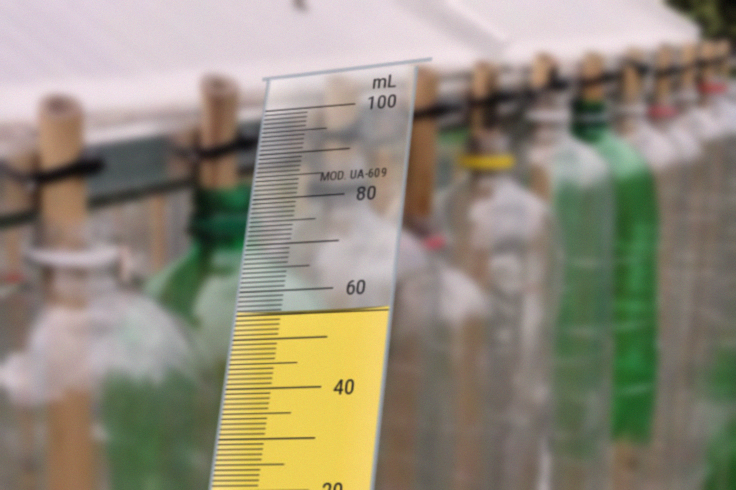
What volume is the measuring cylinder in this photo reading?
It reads 55 mL
